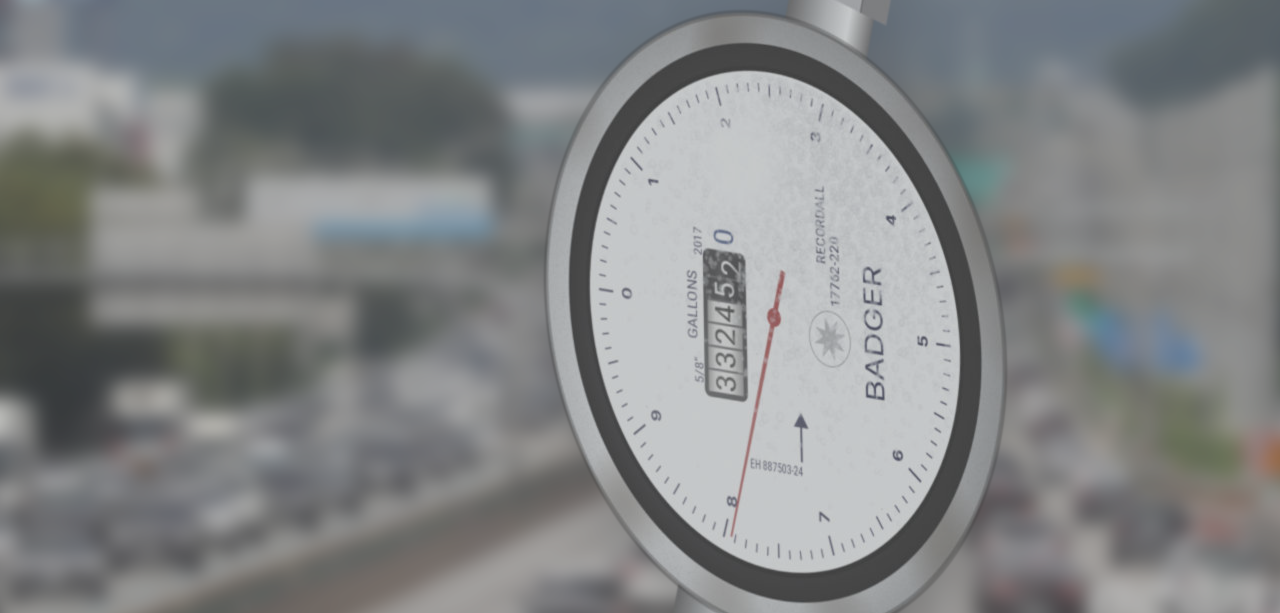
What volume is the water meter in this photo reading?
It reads 3324517.9 gal
